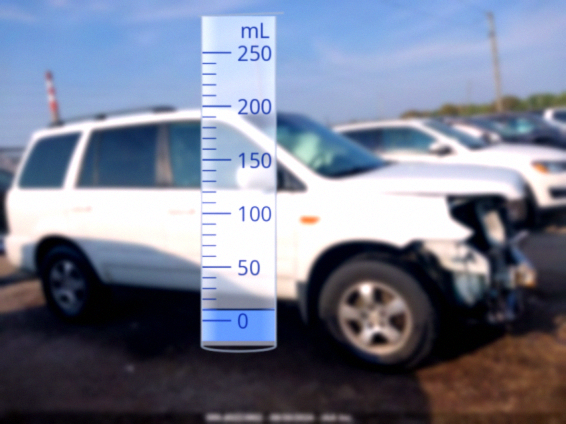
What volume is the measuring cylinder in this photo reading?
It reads 10 mL
